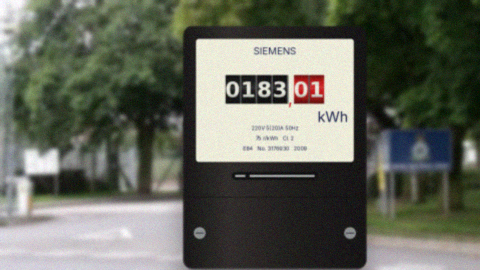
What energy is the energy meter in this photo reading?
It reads 183.01 kWh
